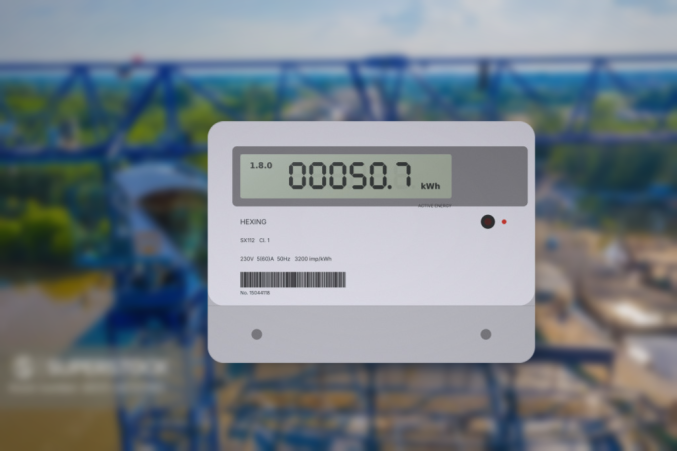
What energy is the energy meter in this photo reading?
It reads 50.7 kWh
